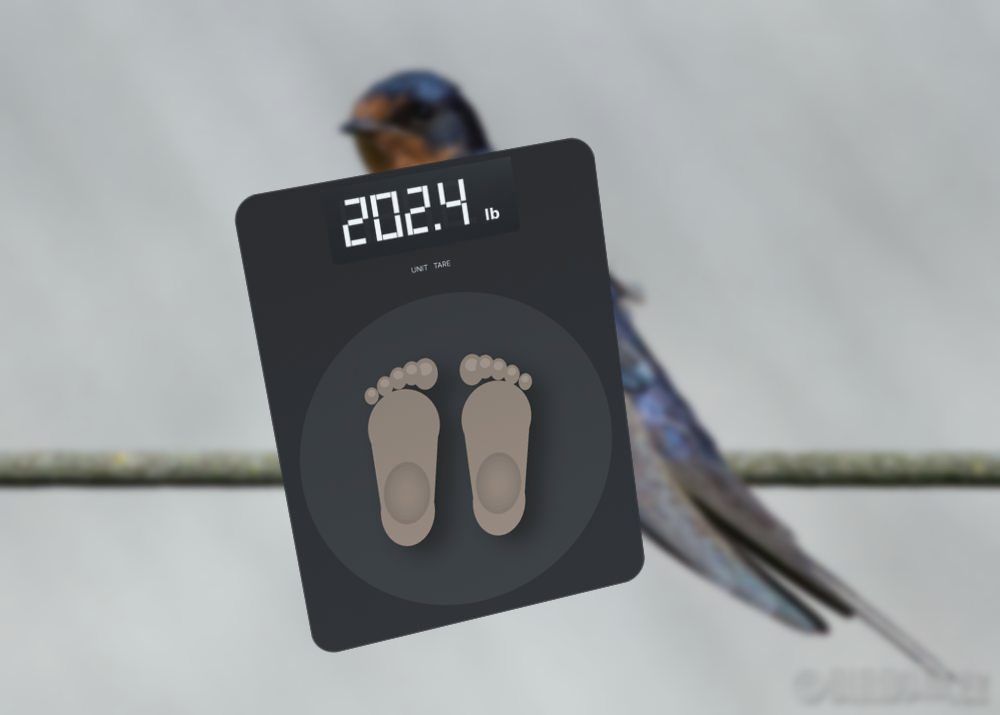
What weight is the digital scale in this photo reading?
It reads 202.4 lb
